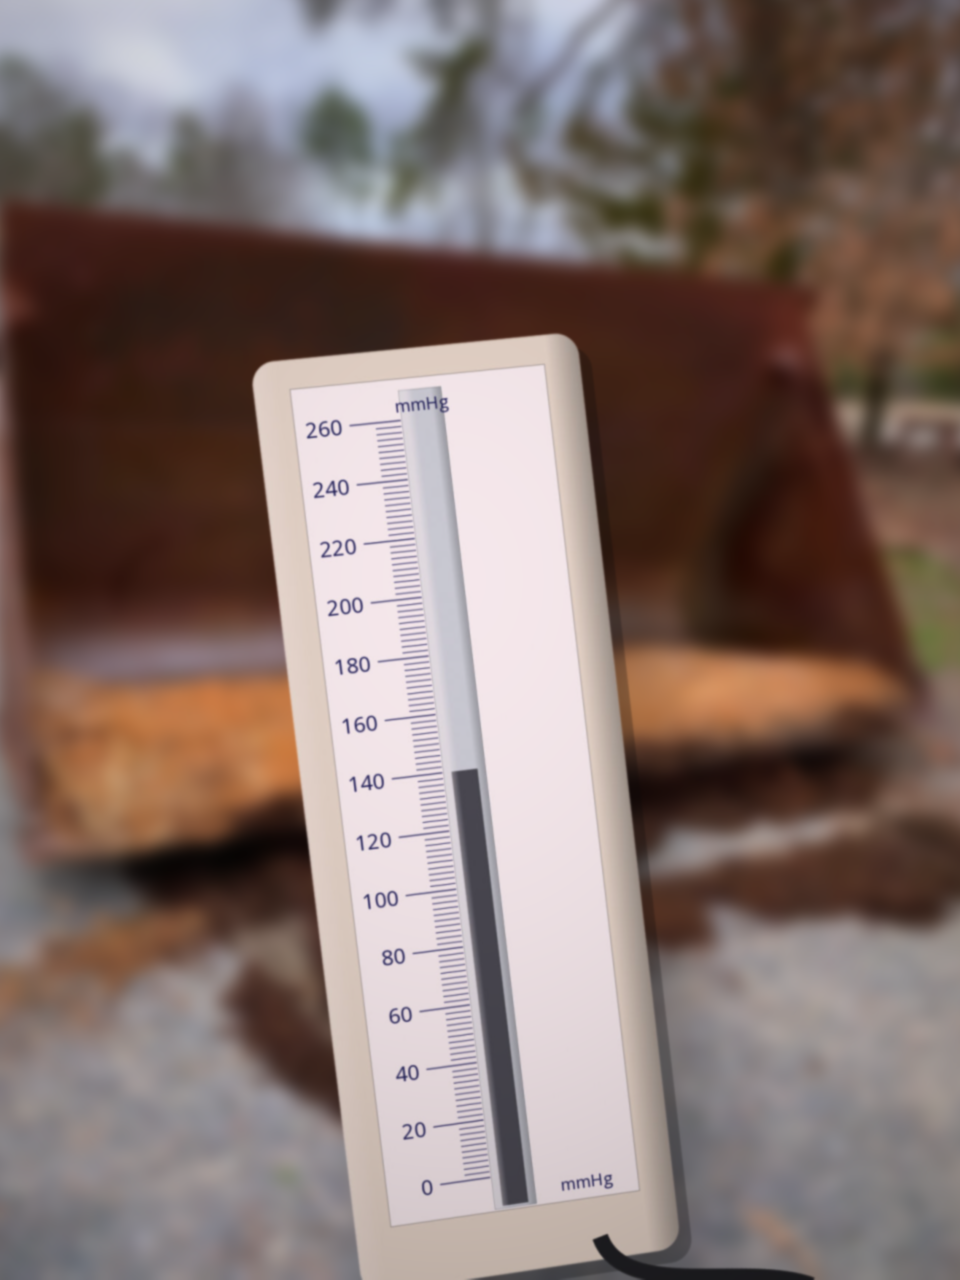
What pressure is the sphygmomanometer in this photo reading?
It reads 140 mmHg
